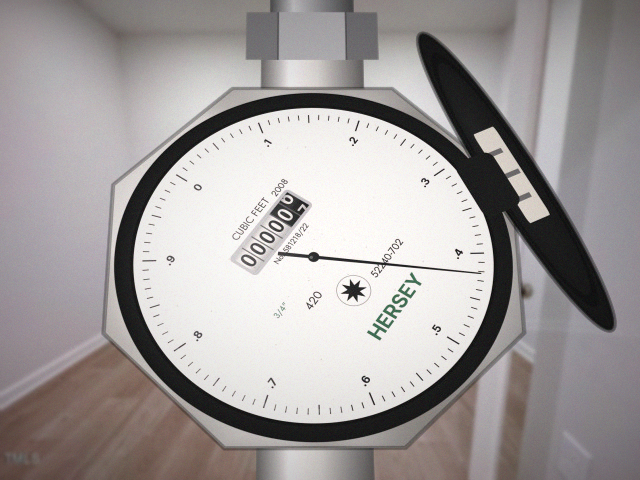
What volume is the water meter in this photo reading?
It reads 6.42 ft³
